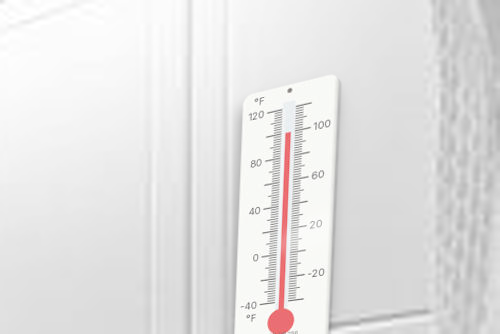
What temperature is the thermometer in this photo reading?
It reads 100 °F
